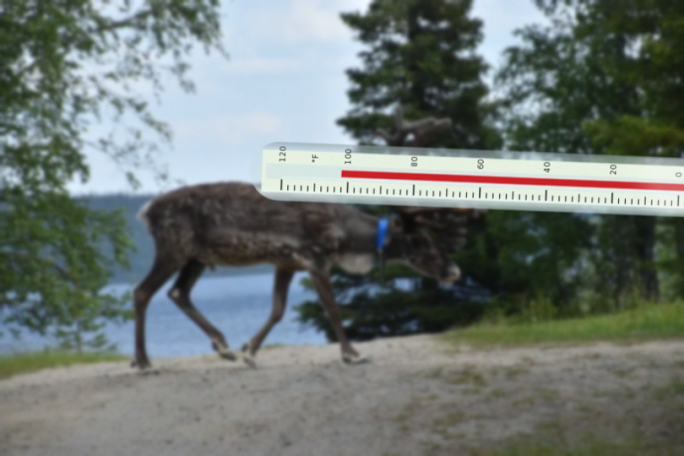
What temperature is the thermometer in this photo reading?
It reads 102 °F
